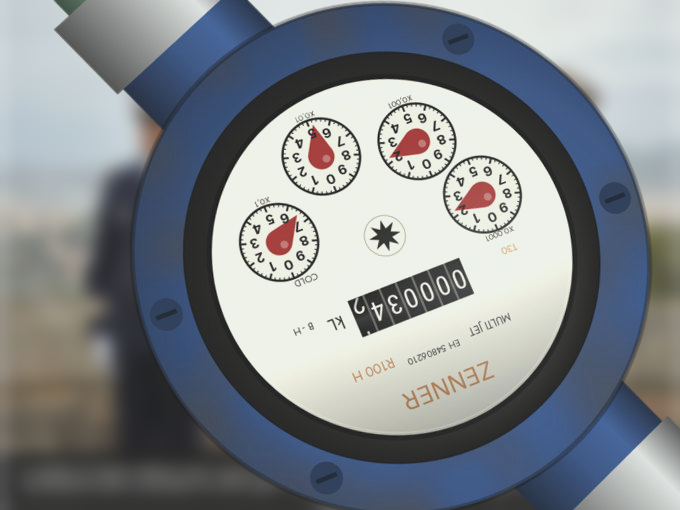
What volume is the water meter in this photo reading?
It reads 341.6522 kL
